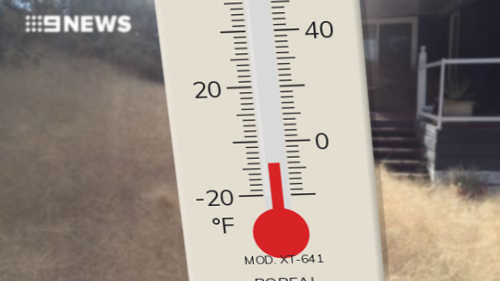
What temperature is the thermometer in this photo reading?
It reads -8 °F
